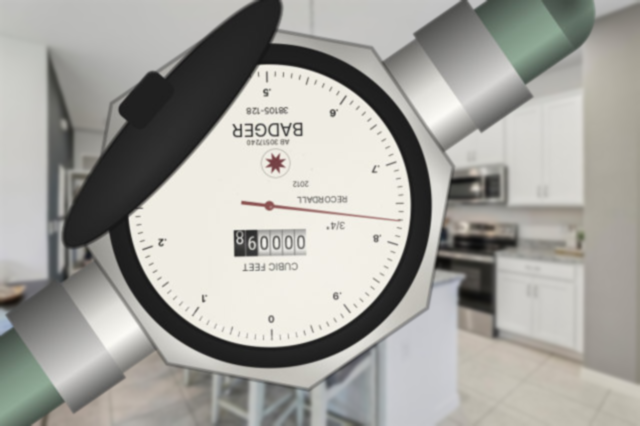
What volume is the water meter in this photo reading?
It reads 97.77 ft³
